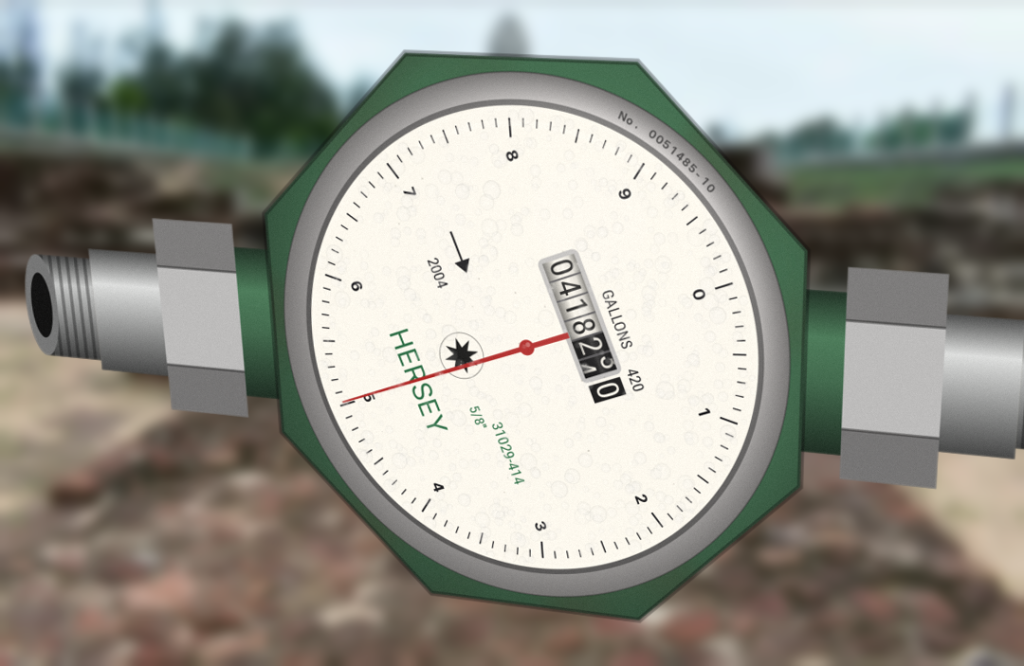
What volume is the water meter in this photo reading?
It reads 418235.0 gal
